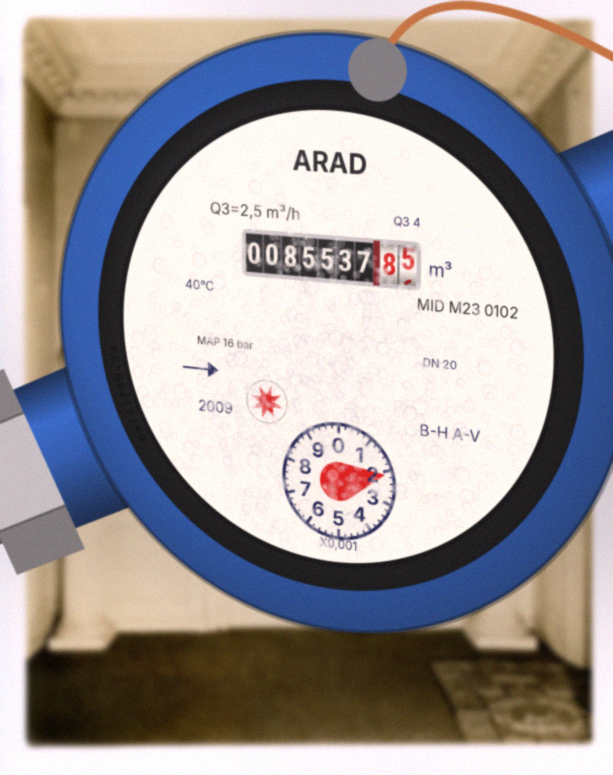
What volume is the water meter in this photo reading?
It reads 85537.852 m³
